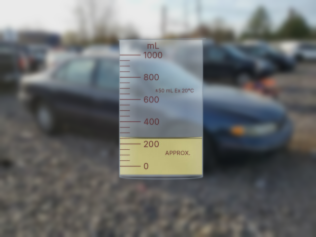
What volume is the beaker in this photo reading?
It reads 250 mL
